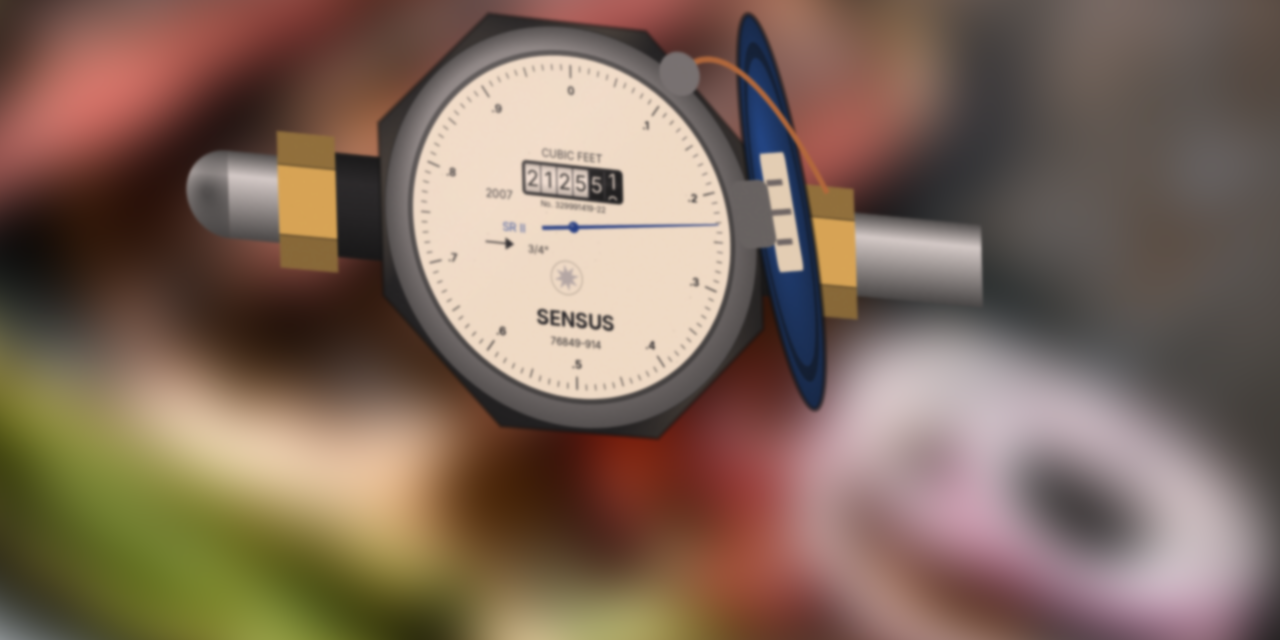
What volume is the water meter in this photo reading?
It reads 212551.23 ft³
